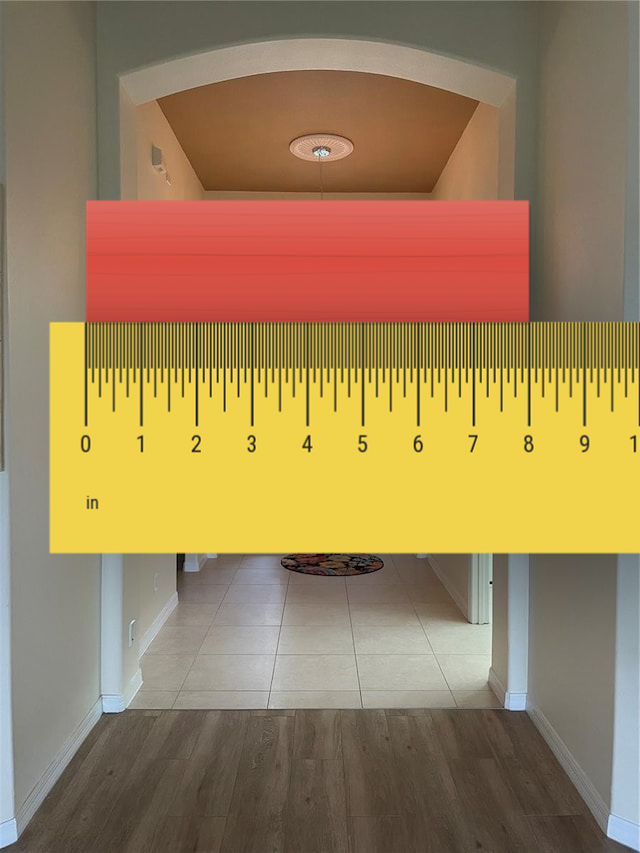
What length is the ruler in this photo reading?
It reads 8 in
